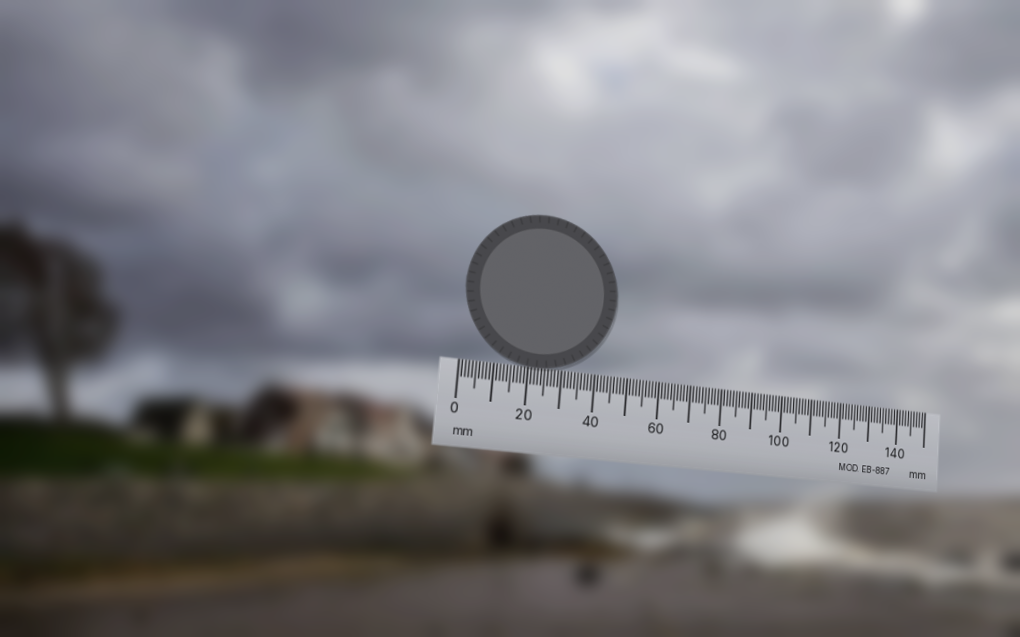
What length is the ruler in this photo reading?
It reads 45 mm
